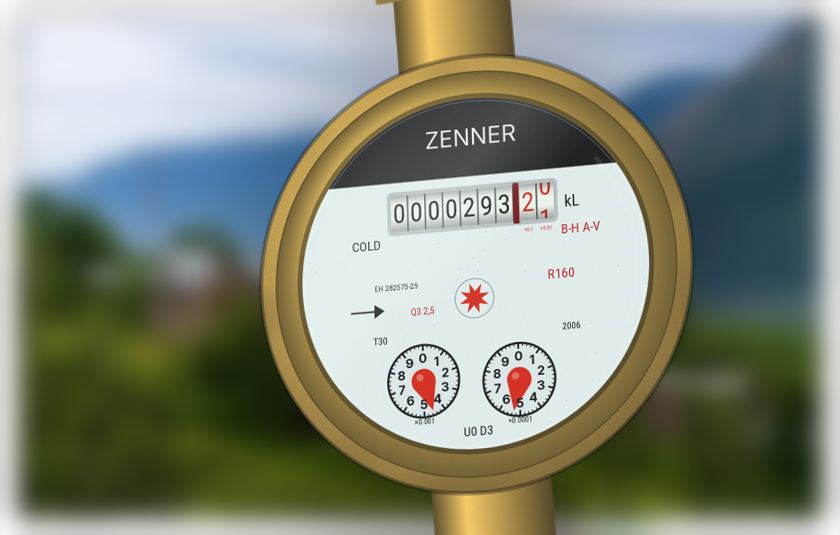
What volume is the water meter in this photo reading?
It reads 293.2045 kL
